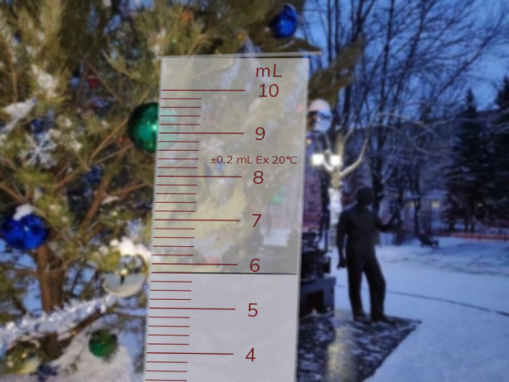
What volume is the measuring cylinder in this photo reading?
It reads 5.8 mL
